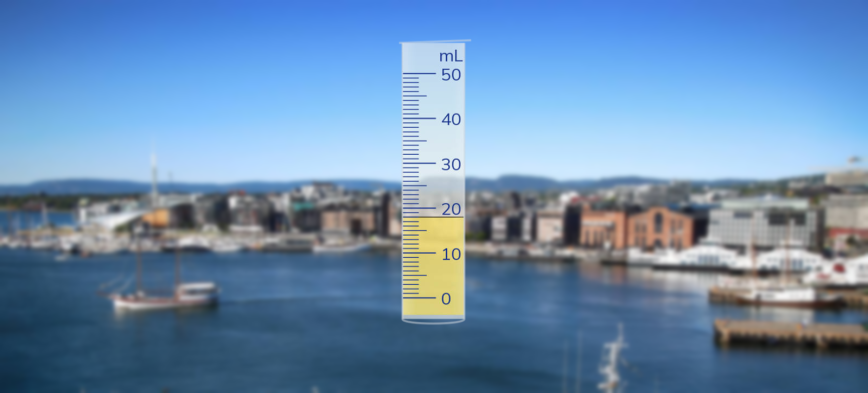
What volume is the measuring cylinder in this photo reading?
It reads 18 mL
